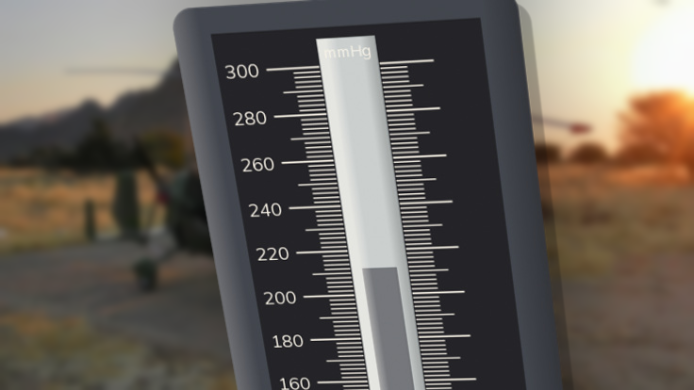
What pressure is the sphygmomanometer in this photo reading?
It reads 212 mmHg
